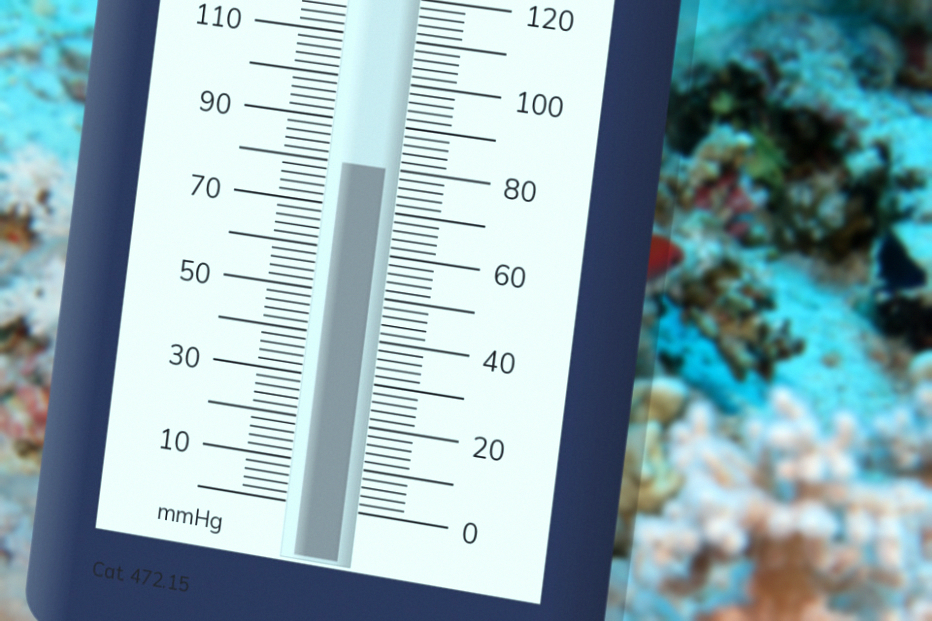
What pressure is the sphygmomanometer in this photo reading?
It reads 80 mmHg
